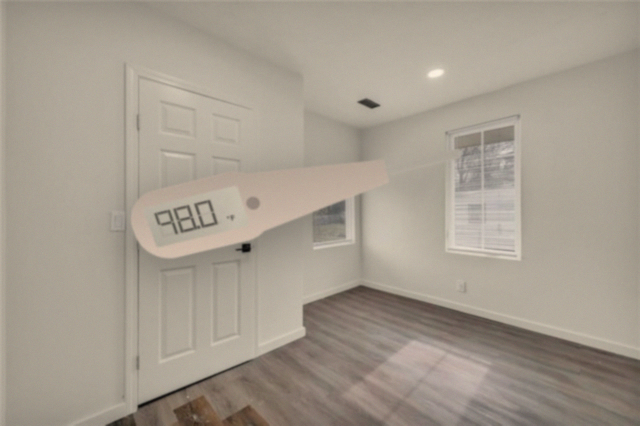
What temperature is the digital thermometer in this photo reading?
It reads 98.0 °F
